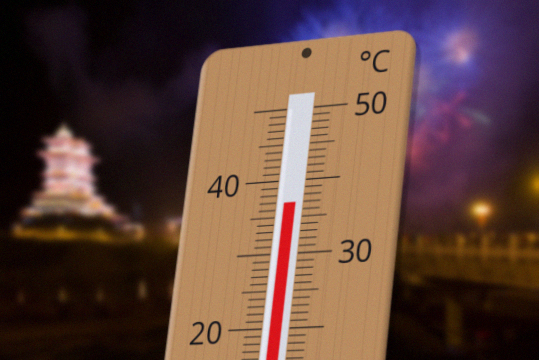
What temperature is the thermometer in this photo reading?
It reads 37 °C
